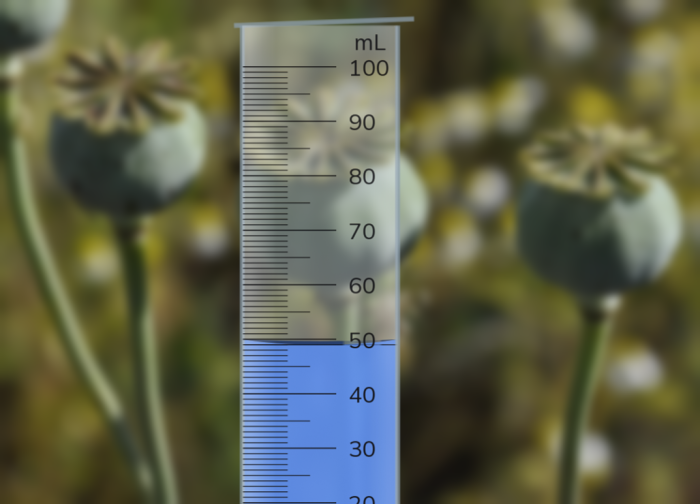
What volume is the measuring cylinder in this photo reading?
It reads 49 mL
